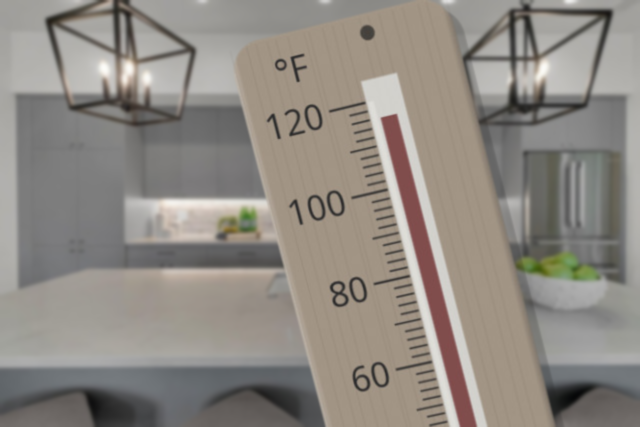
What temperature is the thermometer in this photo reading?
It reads 116 °F
